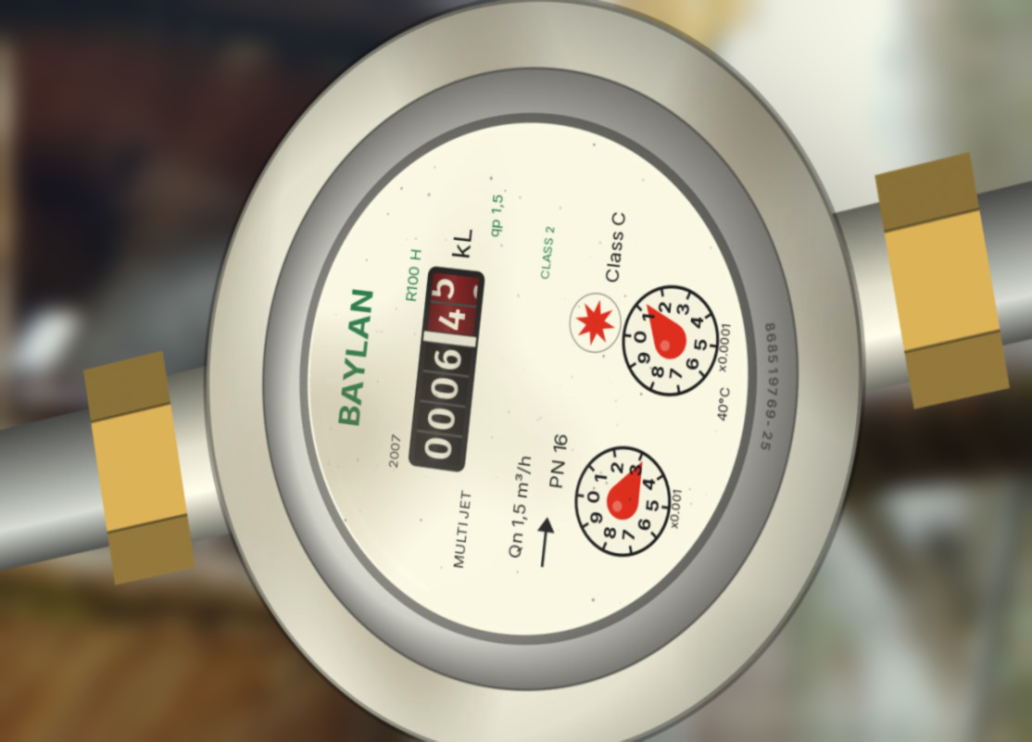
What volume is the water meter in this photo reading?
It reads 6.4531 kL
